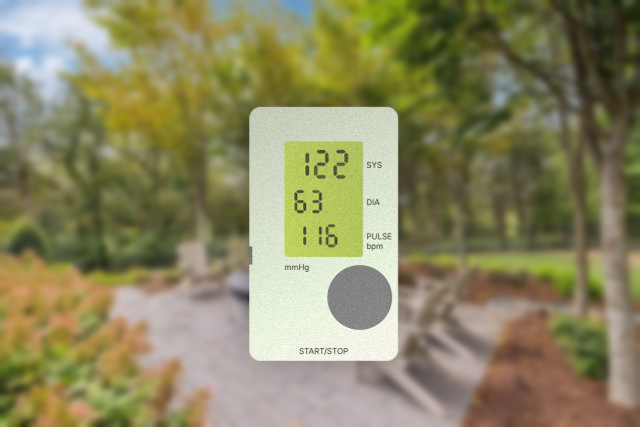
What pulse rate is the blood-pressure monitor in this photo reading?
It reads 116 bpm
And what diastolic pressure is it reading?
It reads 63 mmHg
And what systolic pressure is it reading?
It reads 122 mmHg
